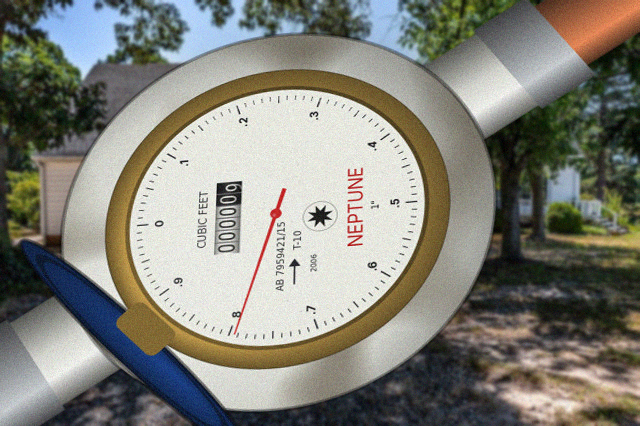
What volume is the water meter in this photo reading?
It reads 8.79 ft³
